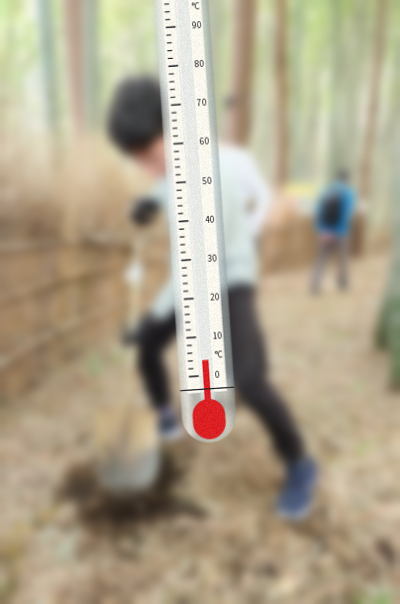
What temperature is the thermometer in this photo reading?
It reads 4 °C
